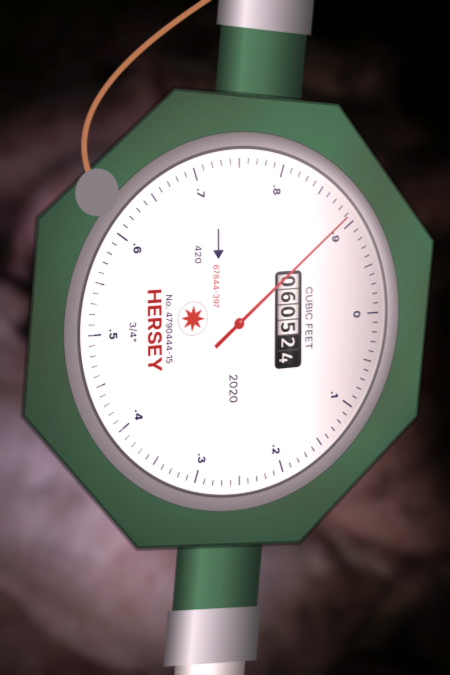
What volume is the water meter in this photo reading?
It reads 60523.89 ft³
